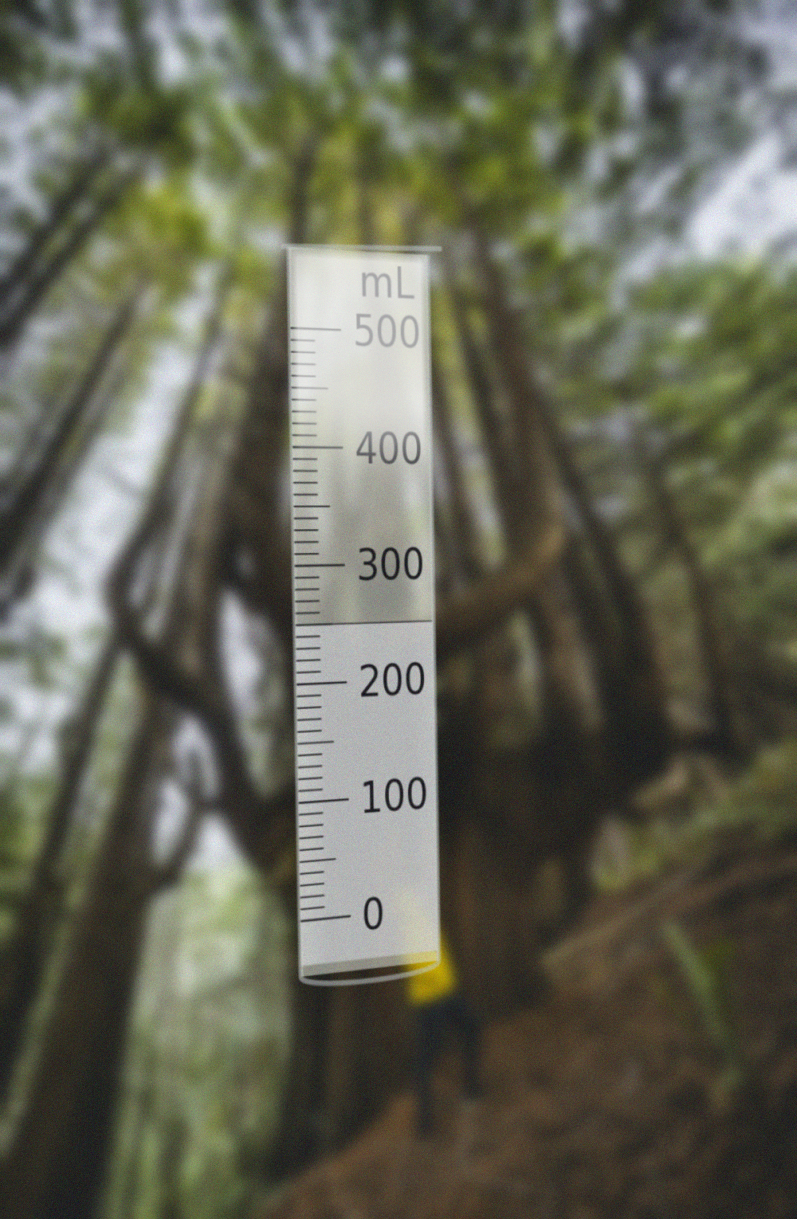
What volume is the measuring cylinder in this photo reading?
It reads 250 mL
